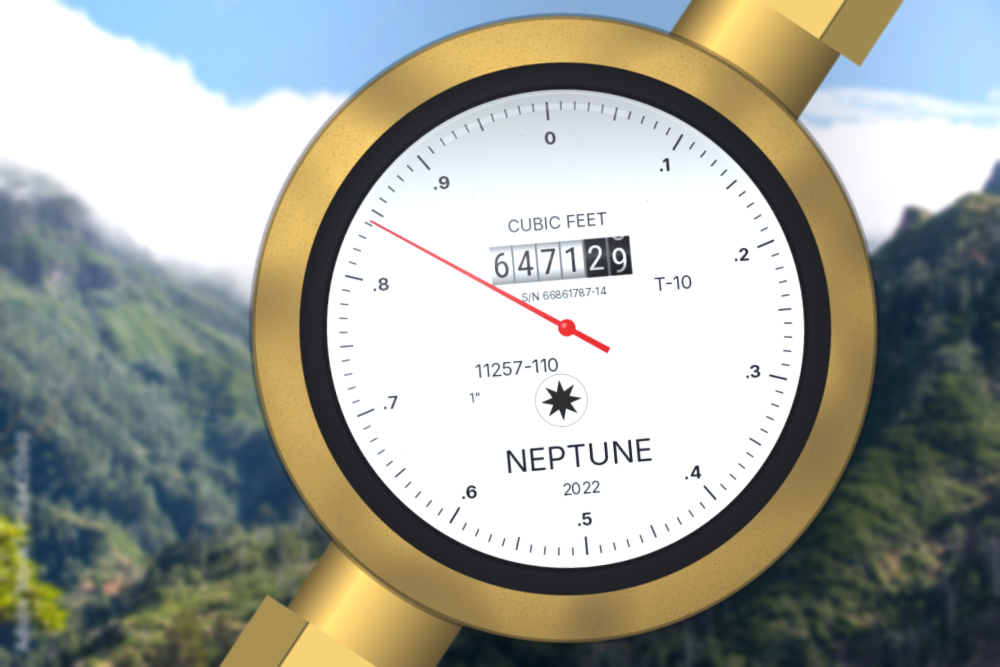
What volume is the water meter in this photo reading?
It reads 647128.84 ft³
